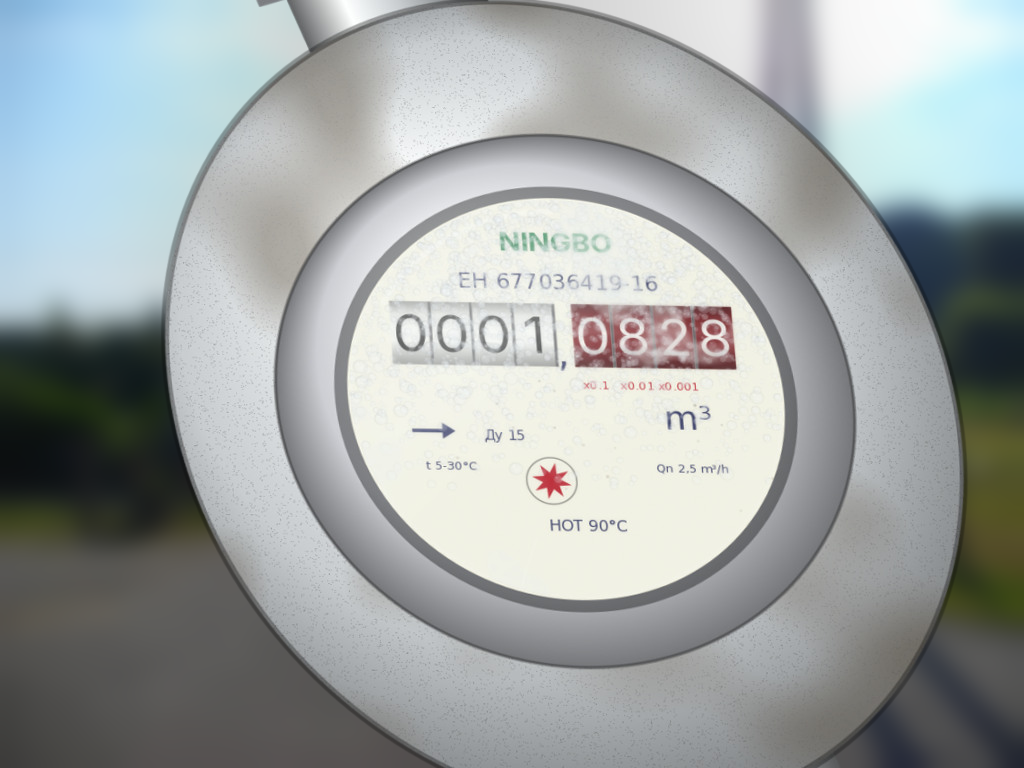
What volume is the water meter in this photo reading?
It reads 1.0828 m³
